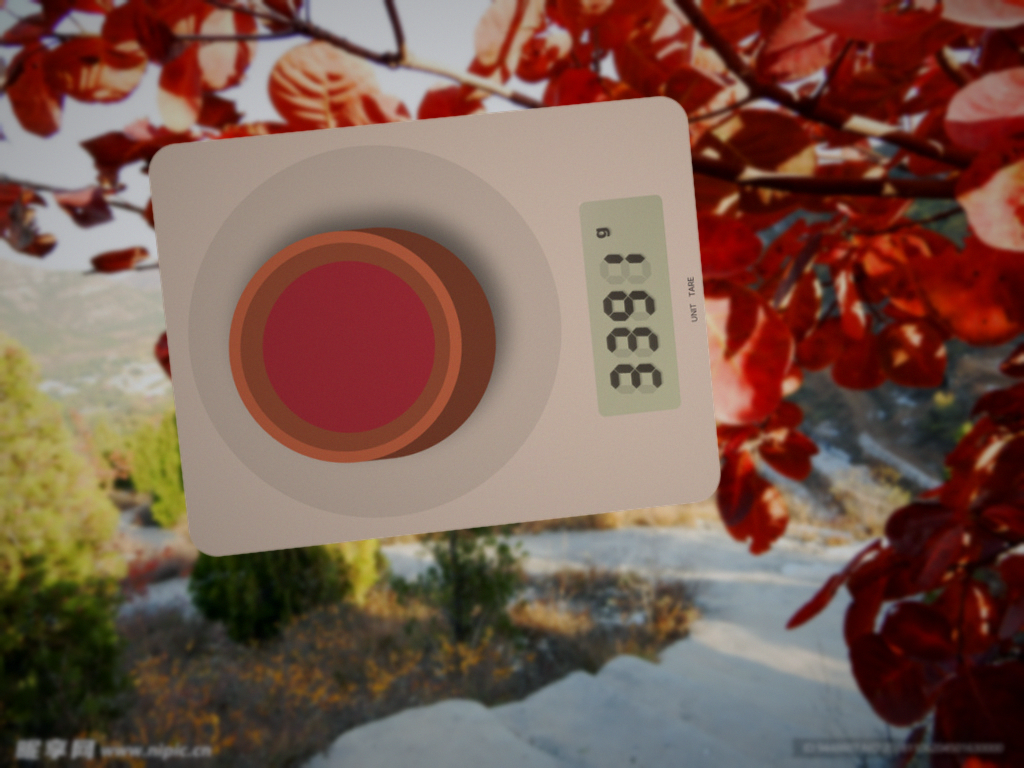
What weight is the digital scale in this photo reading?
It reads 3391 g
